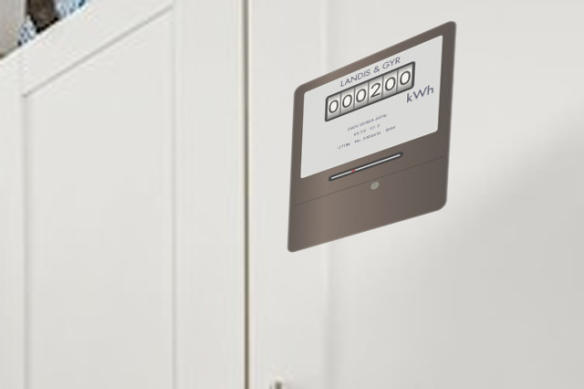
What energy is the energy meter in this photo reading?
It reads 200 kWh
